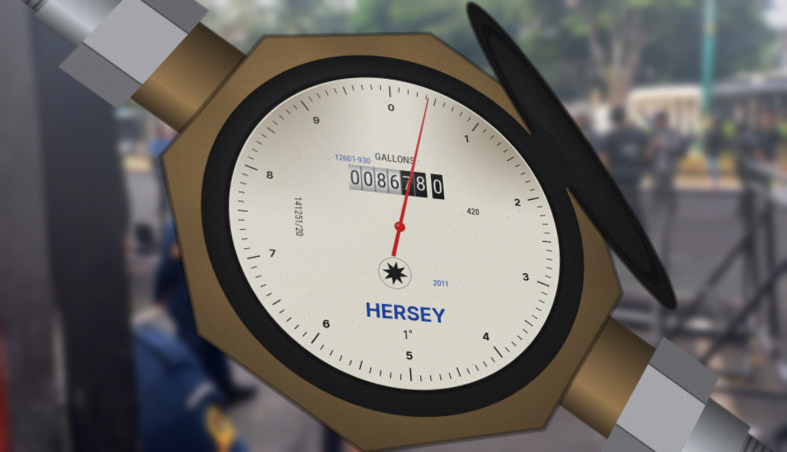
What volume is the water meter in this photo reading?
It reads 86780.4 gal
